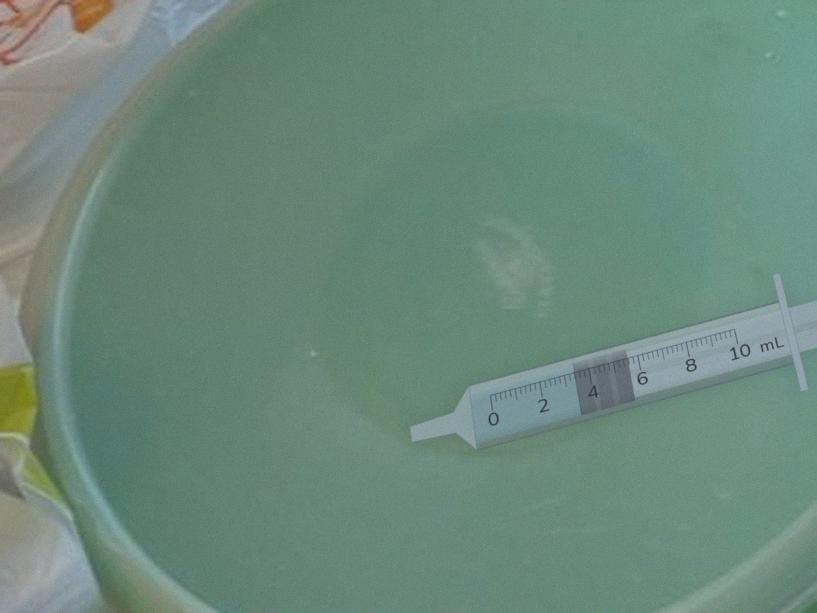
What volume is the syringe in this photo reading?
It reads 3.4 mL
